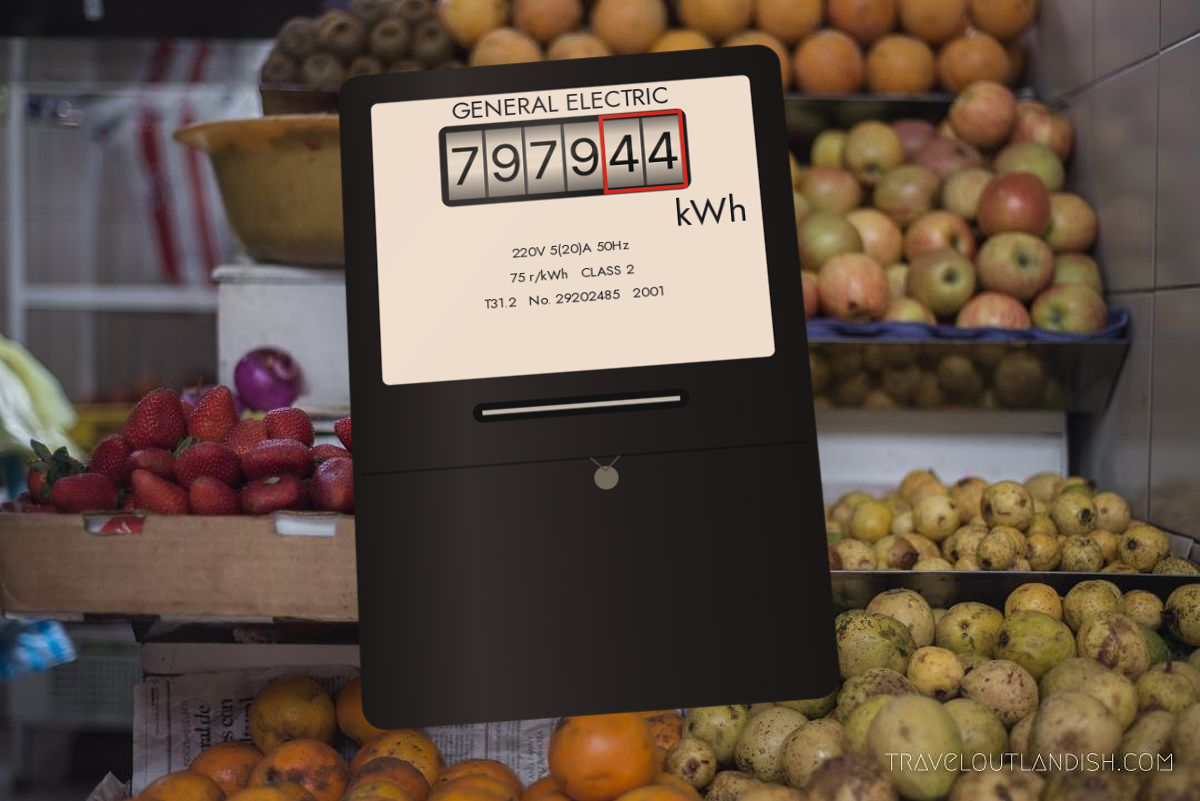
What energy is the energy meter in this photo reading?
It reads 7979.44 kWh
